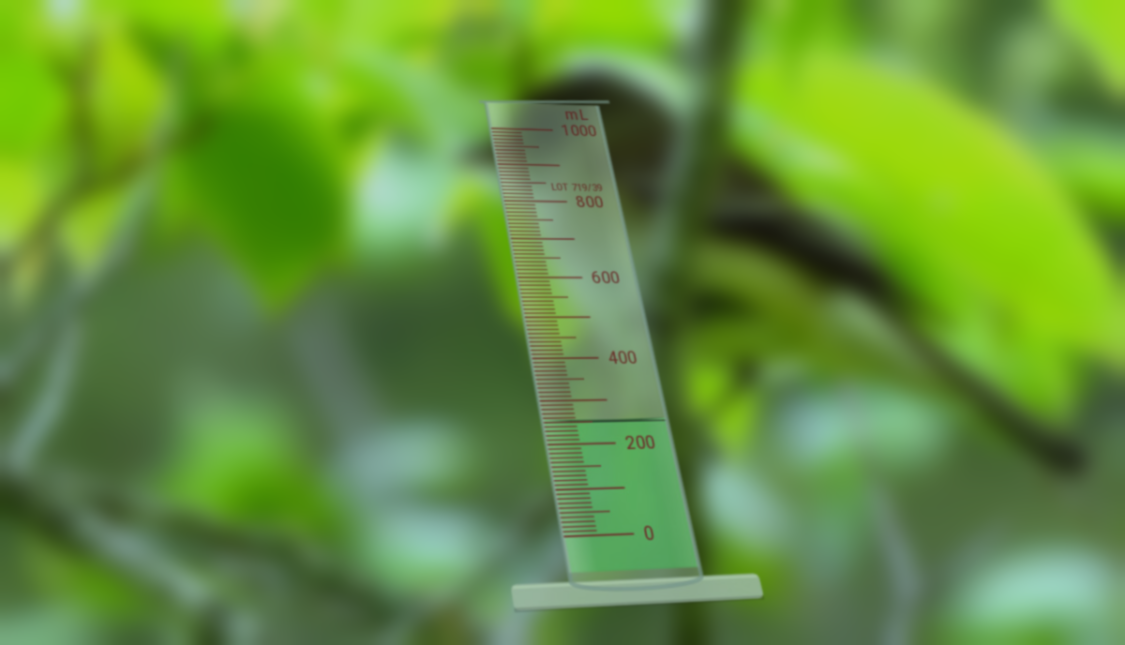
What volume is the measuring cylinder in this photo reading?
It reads 250 mL
